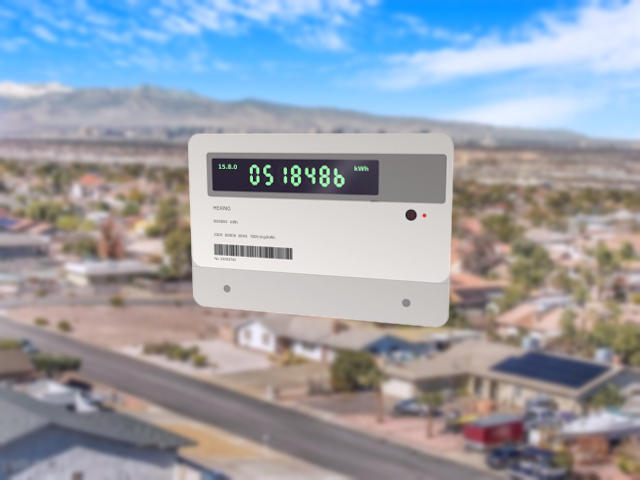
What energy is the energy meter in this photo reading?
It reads 518486 kWh
